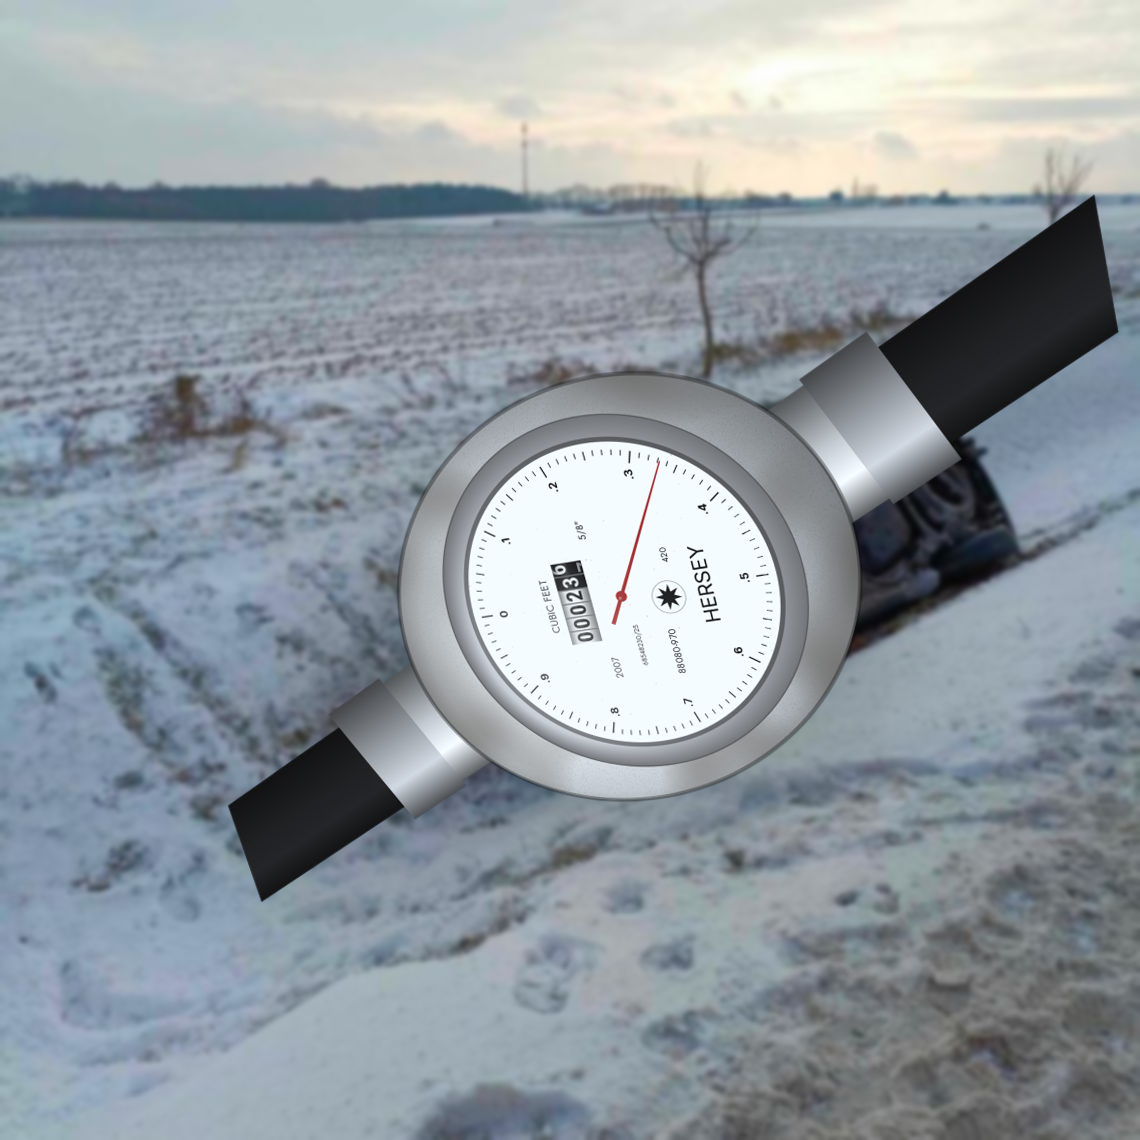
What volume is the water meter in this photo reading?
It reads 236.33 ft³
